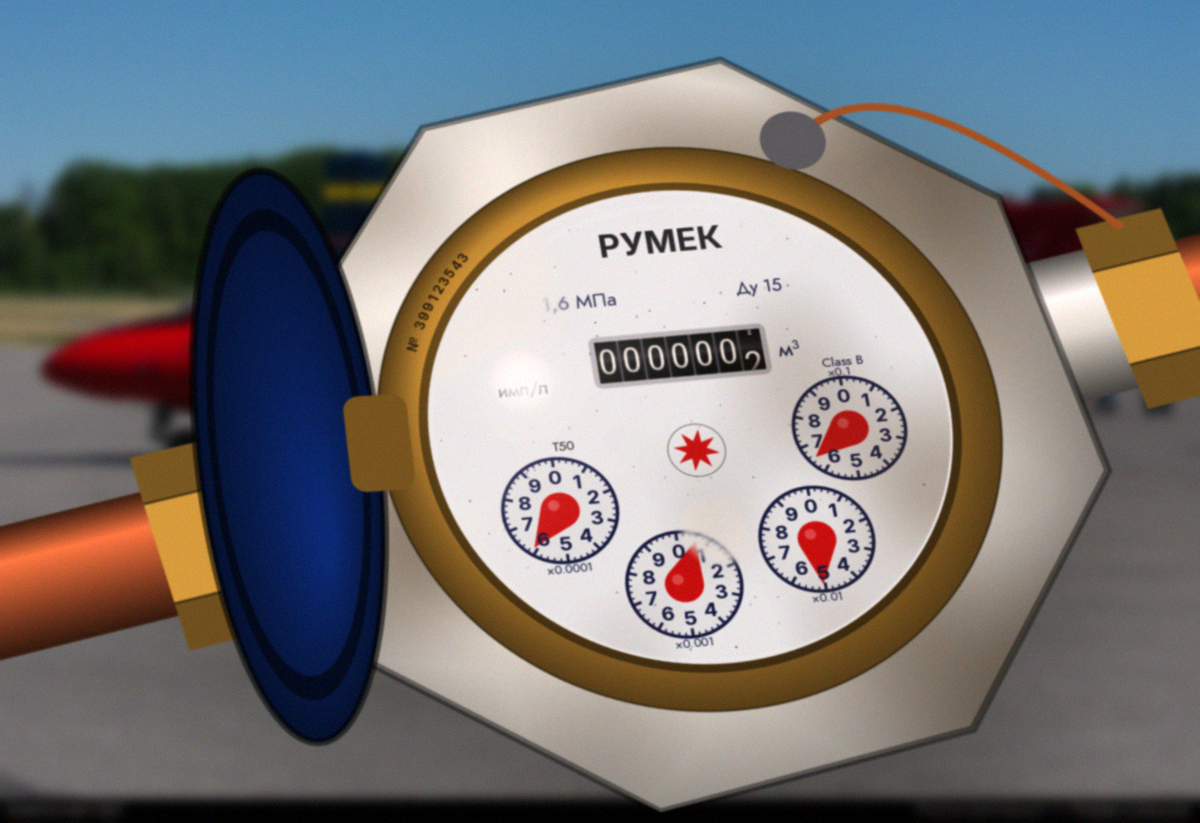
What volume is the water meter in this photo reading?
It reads 1.6506 m³
